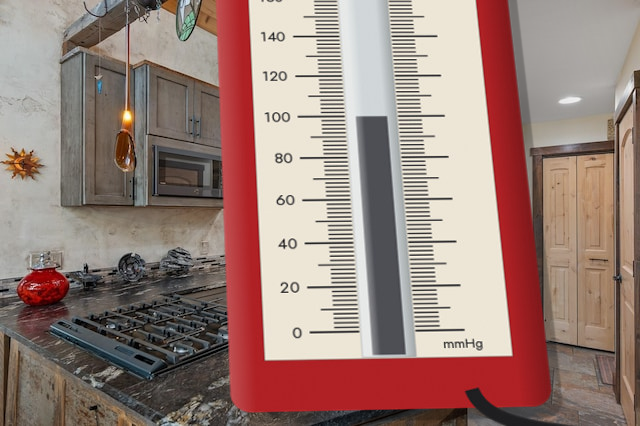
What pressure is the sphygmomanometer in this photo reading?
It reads 100 mmHg
